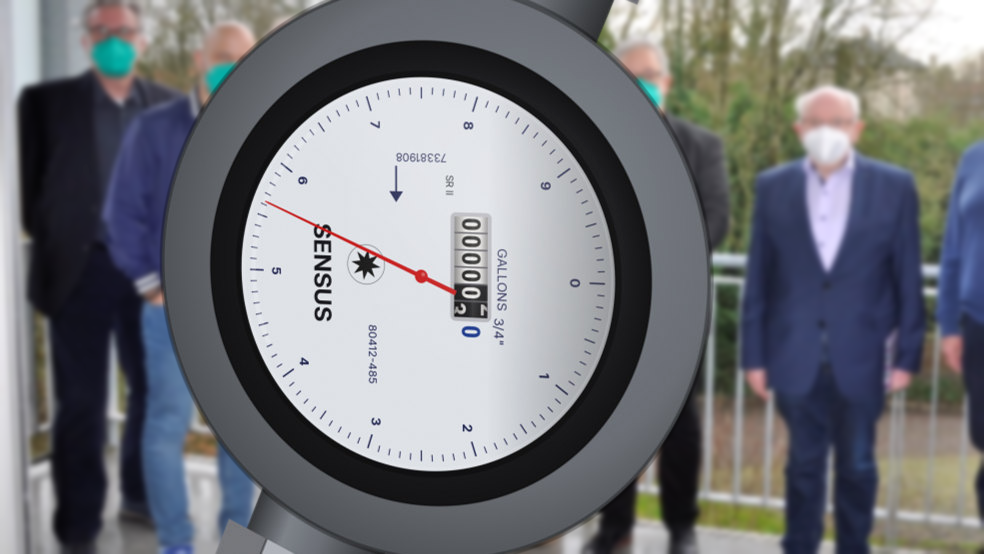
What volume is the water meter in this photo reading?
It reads 25.6 gal
